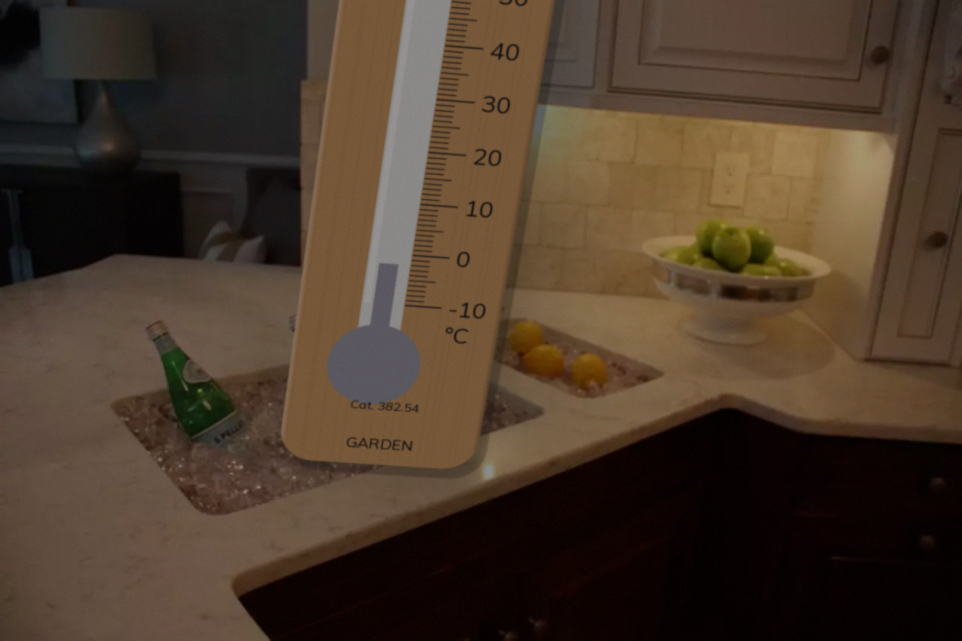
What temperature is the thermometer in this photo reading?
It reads -2 °C
